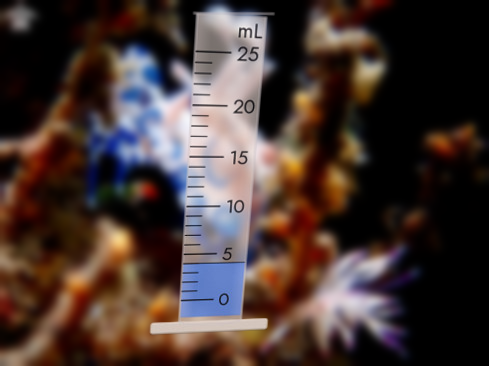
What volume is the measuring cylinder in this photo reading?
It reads 4 mL
